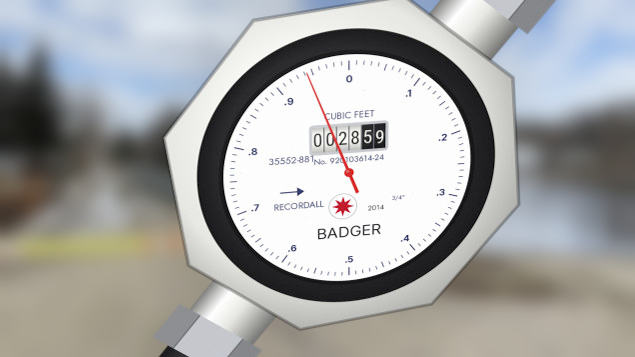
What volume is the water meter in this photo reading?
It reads 2858.94 ft³
